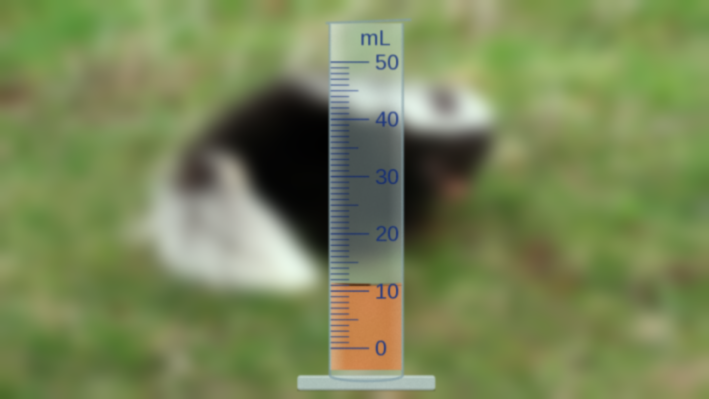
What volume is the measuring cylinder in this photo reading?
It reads 11 mL
